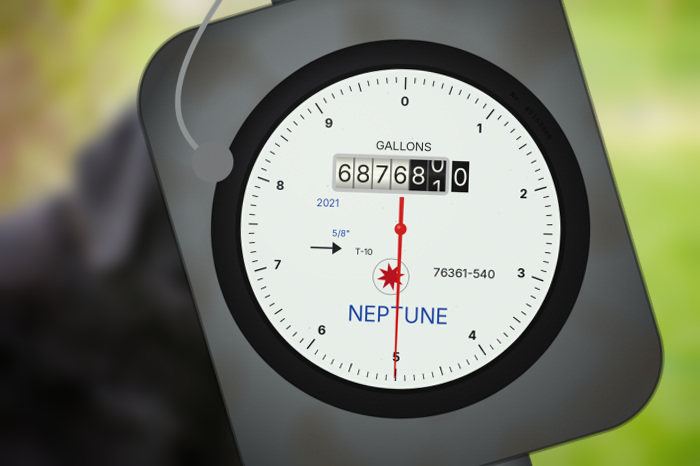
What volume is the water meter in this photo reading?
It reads 6876805.0 gal
